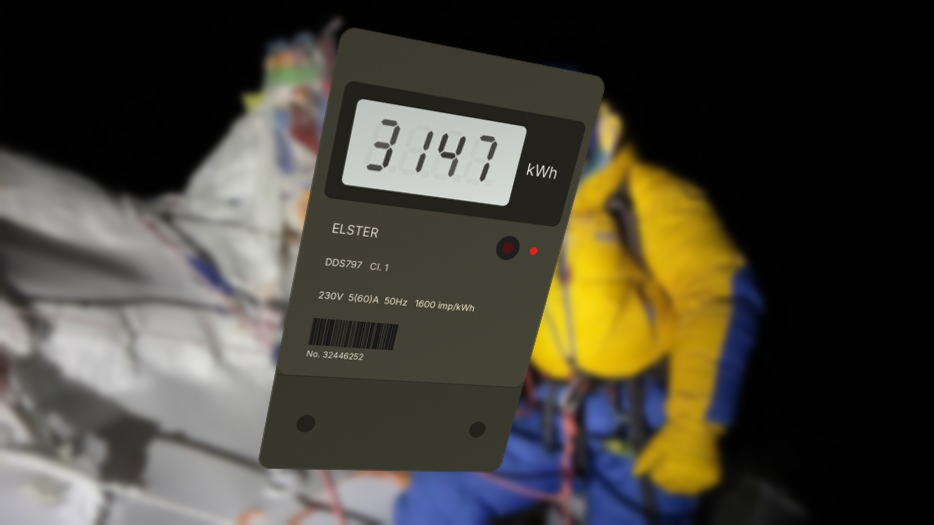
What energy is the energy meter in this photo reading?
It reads 3147 kWh
